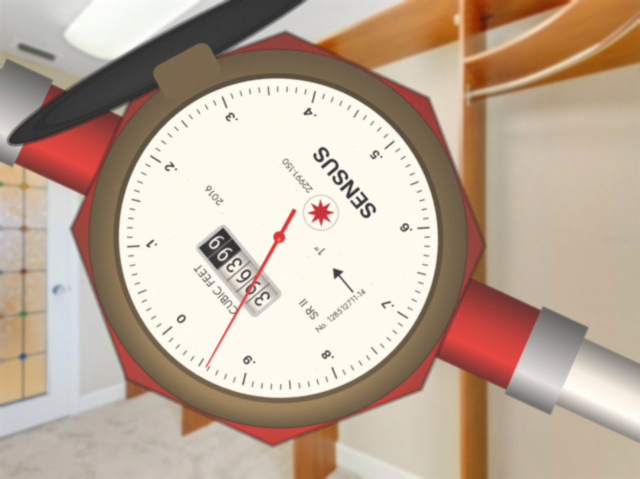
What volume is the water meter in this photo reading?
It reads 396398.94 ft³
